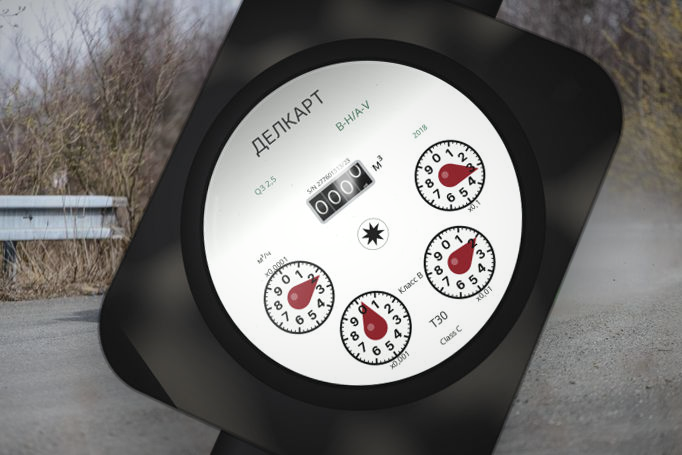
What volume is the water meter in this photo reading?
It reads 0.3202 m³
